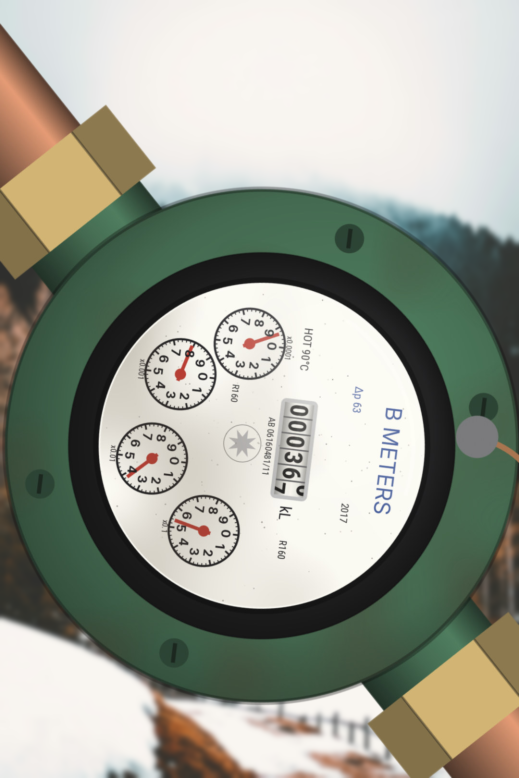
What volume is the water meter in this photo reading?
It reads 366.5379 kL
